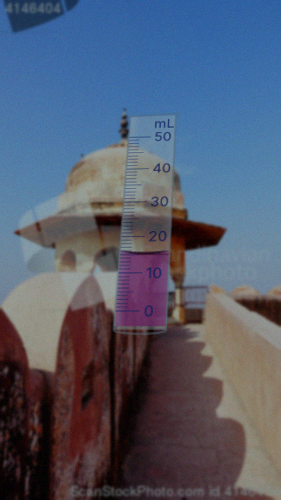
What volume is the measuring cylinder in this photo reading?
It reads 15 mL
